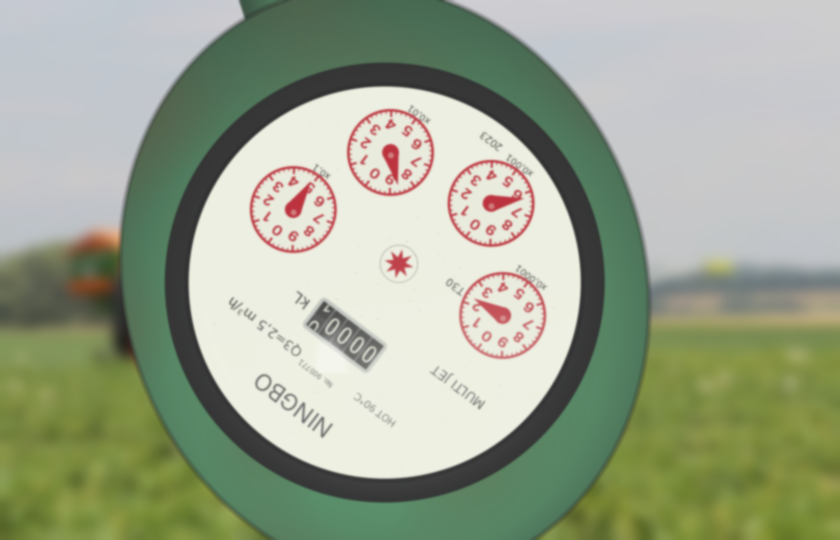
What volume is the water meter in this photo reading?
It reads 0.4862 kL
